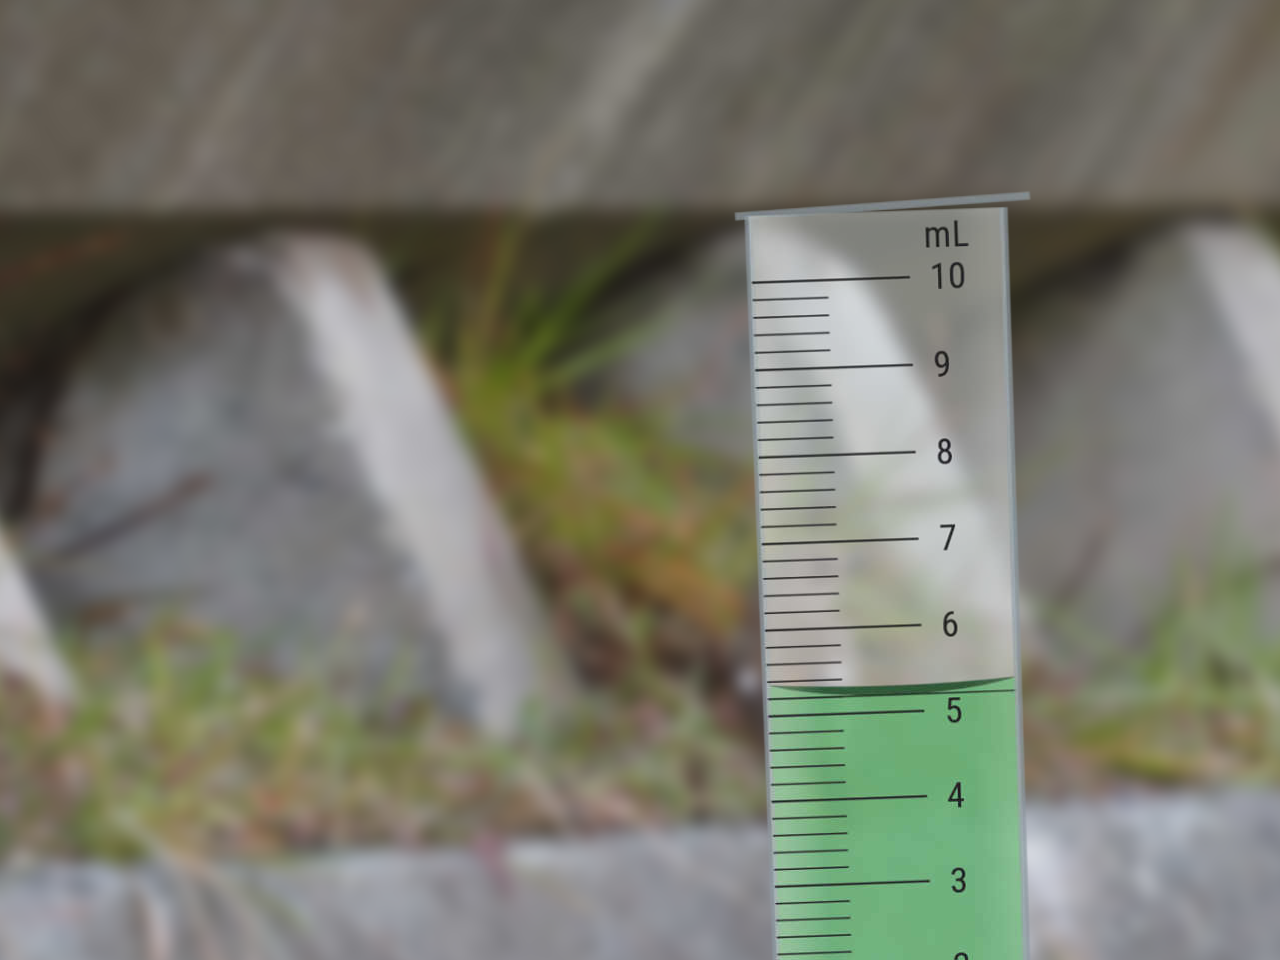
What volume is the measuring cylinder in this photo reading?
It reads 5.2 mL
